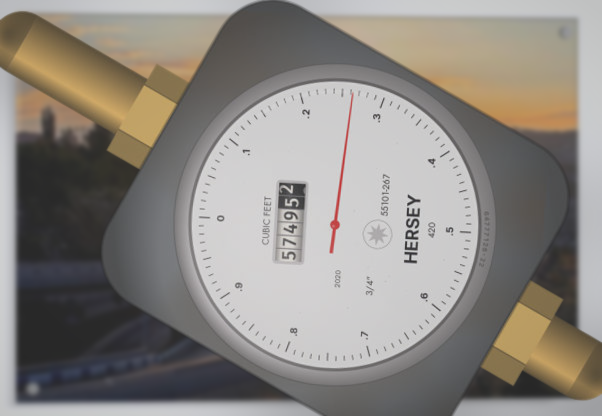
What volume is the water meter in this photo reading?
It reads 574952.26 ft³
